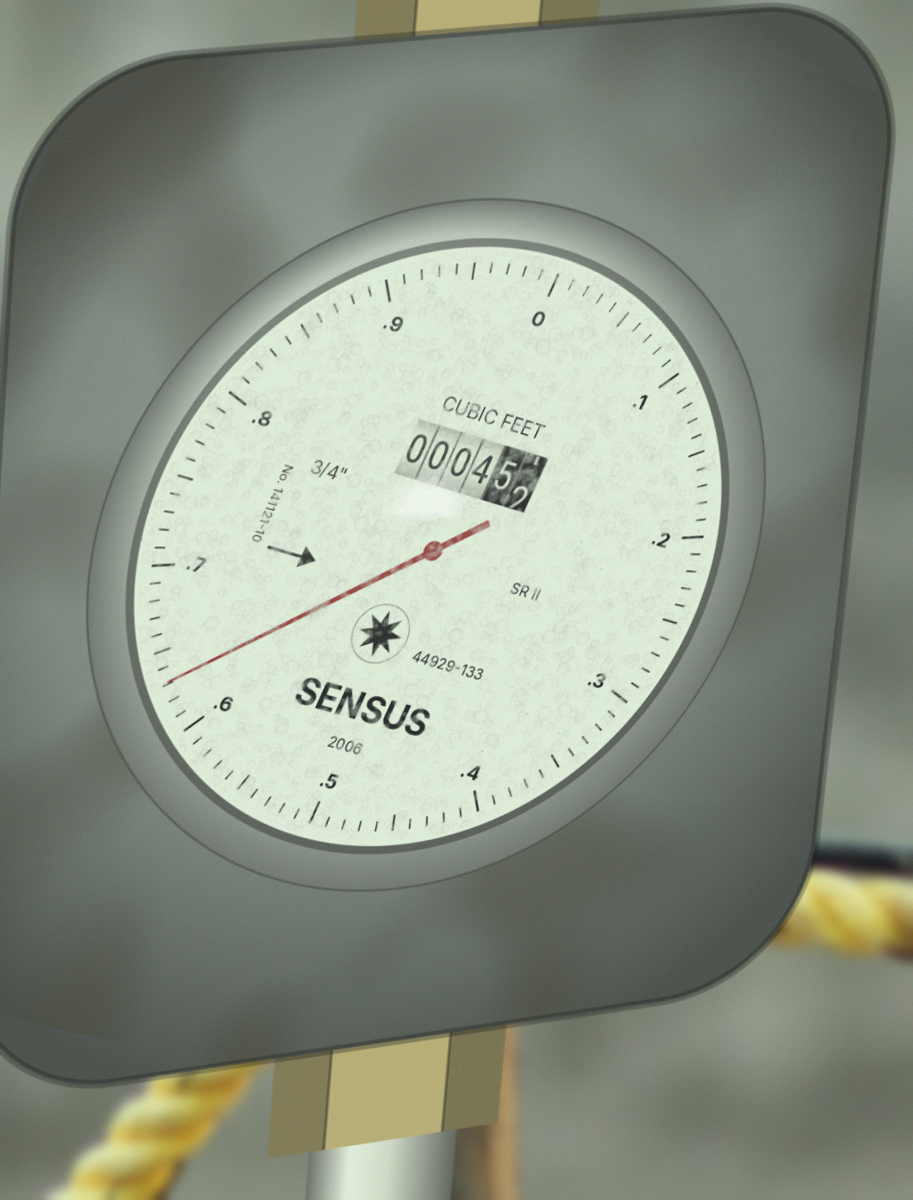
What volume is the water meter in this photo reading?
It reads 451.63 ft³
